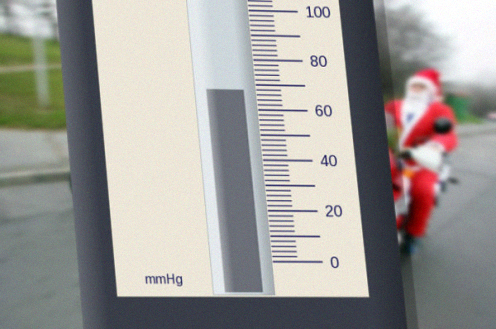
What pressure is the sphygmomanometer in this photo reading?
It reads 68 mmHg
